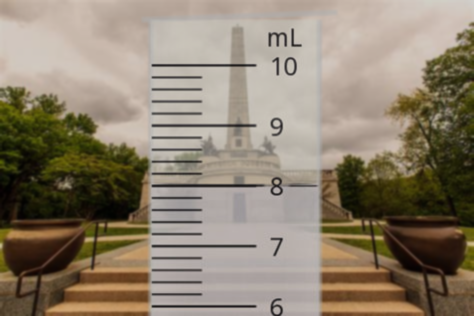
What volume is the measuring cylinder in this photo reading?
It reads 8 mL
